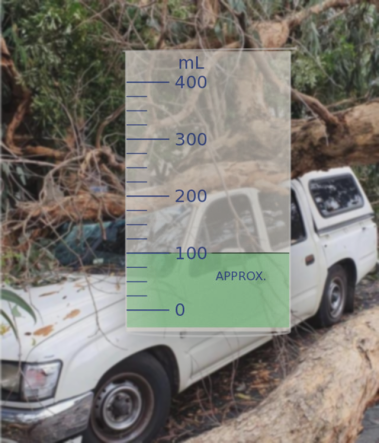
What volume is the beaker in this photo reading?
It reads 100 mL
